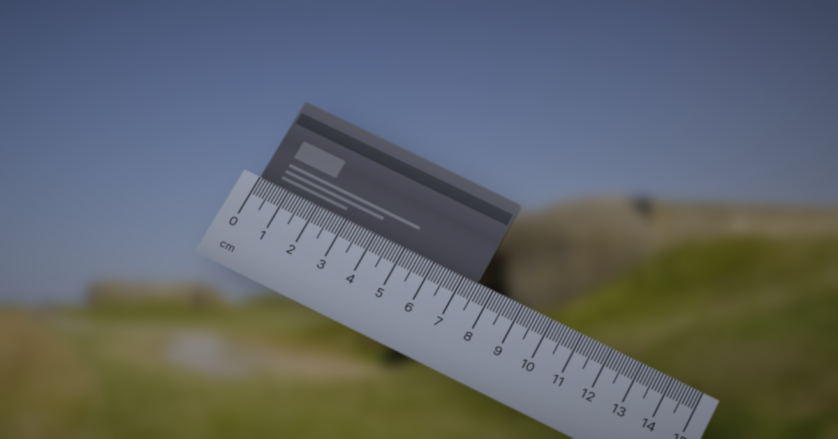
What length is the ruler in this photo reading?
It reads 7.5 cm
